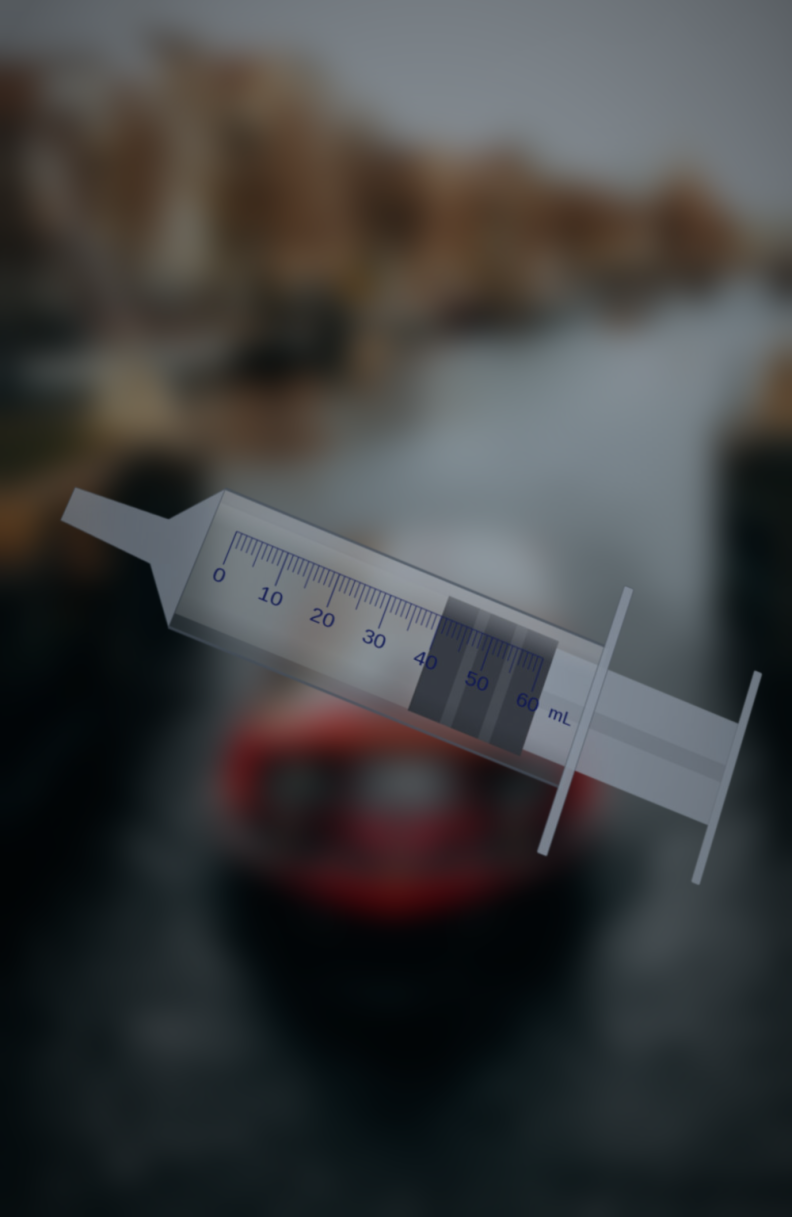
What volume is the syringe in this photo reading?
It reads 40 mL
